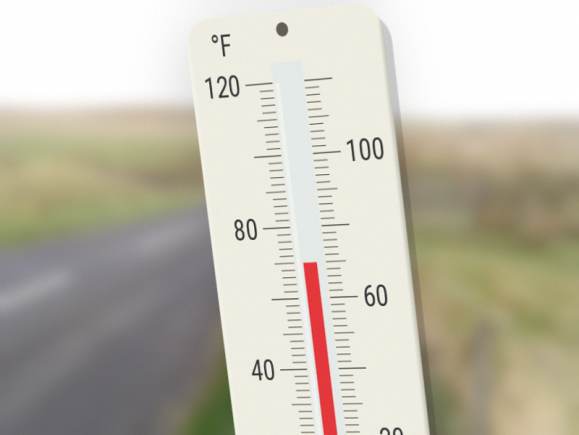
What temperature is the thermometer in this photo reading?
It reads 70 °F
